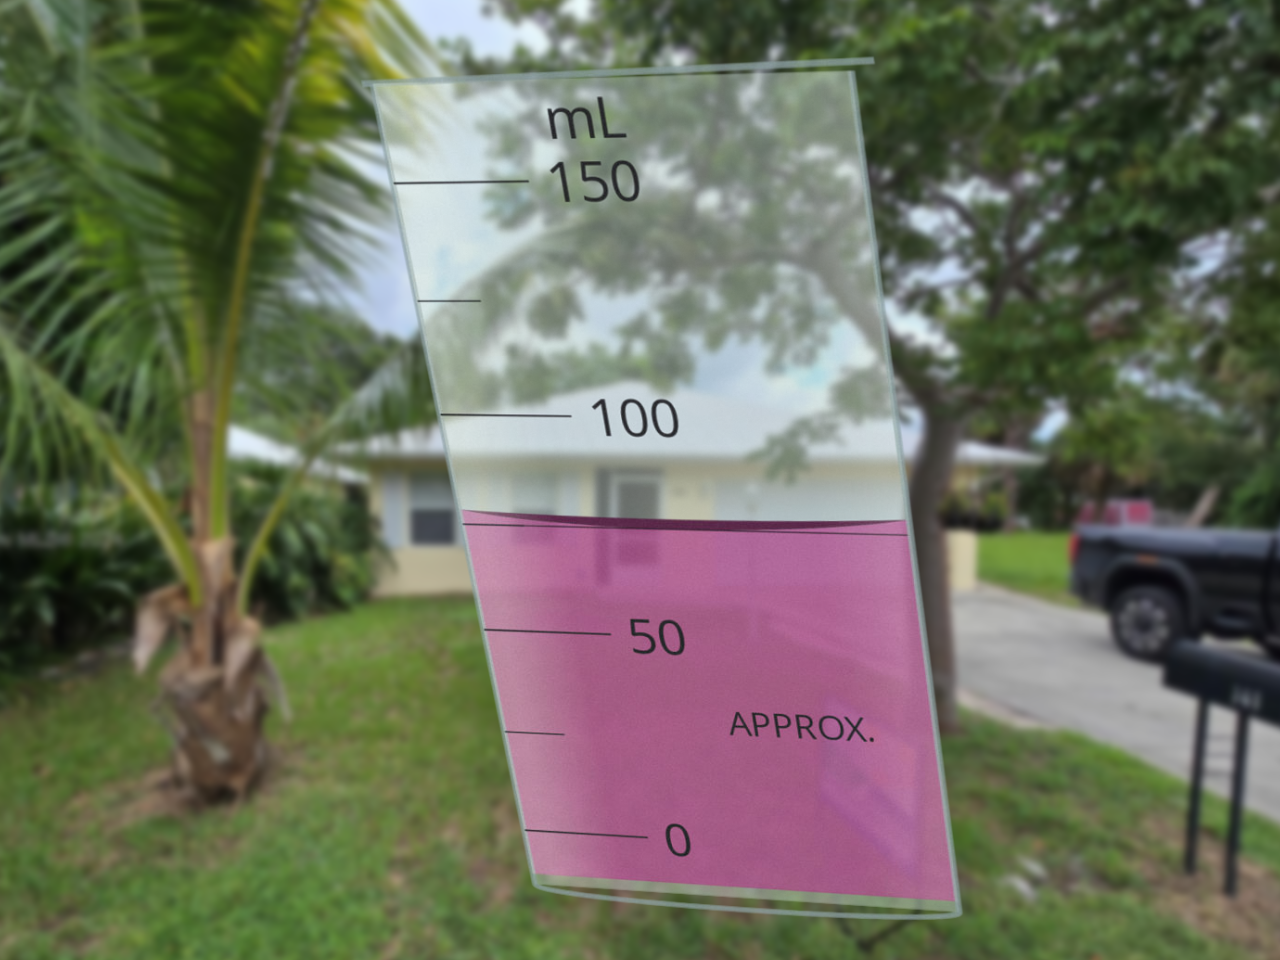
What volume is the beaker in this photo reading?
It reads 75 mL
